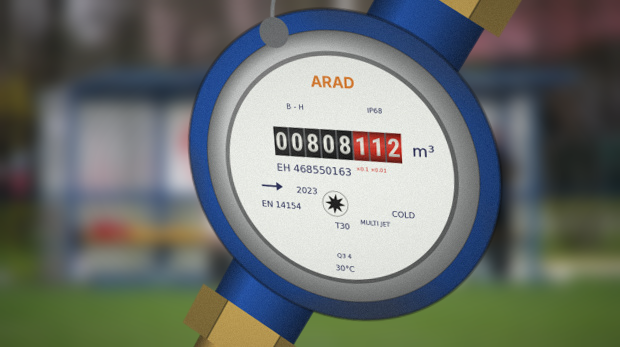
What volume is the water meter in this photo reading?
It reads 808.112 m³
